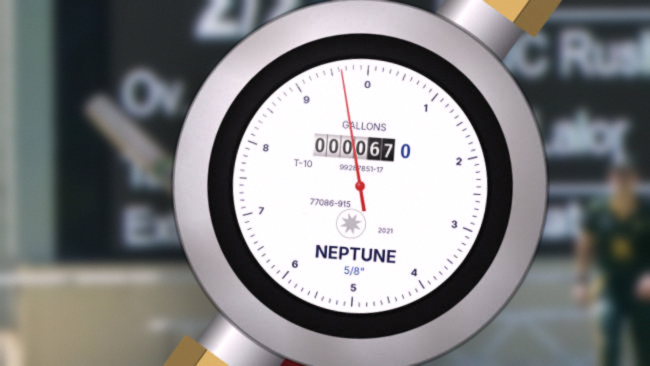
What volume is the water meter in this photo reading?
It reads 669.6 gal
